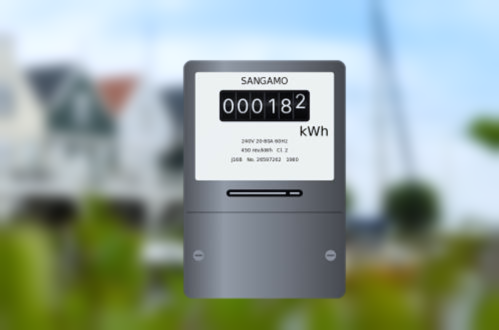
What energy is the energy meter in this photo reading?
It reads 182 kWh
